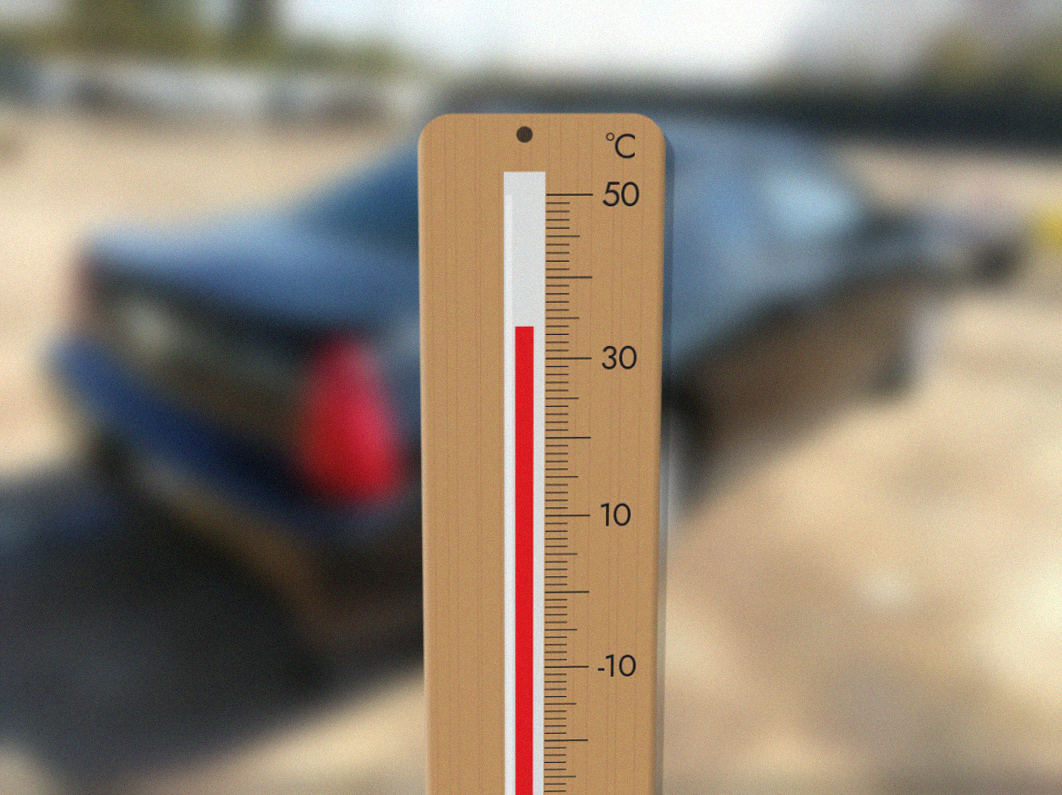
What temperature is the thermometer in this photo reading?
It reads 34 °C
